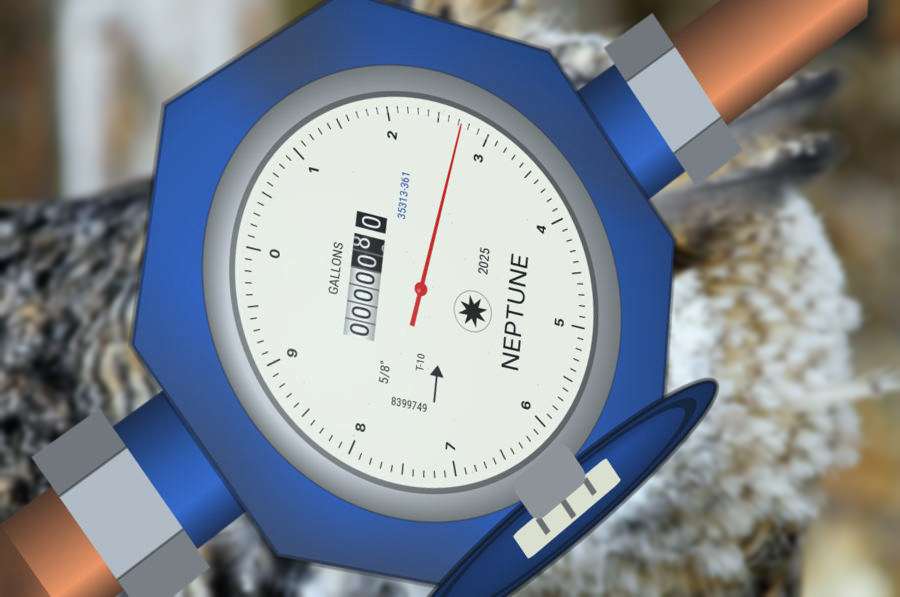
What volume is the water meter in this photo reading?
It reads 82.7 gal
